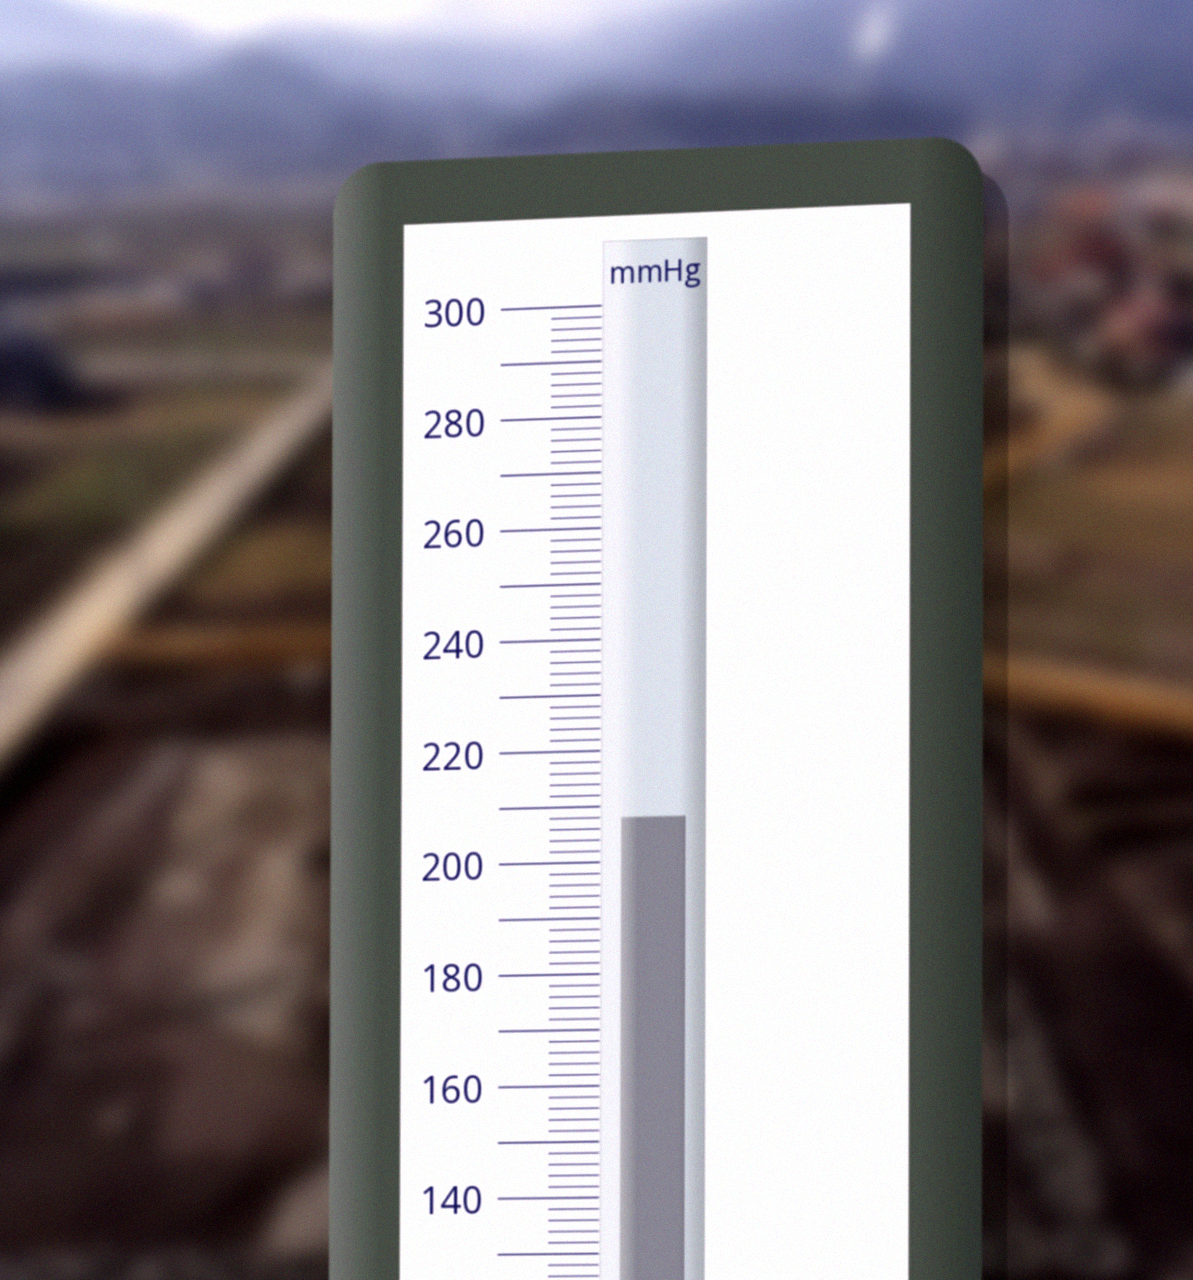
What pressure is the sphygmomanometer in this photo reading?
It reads 208 mmHg
